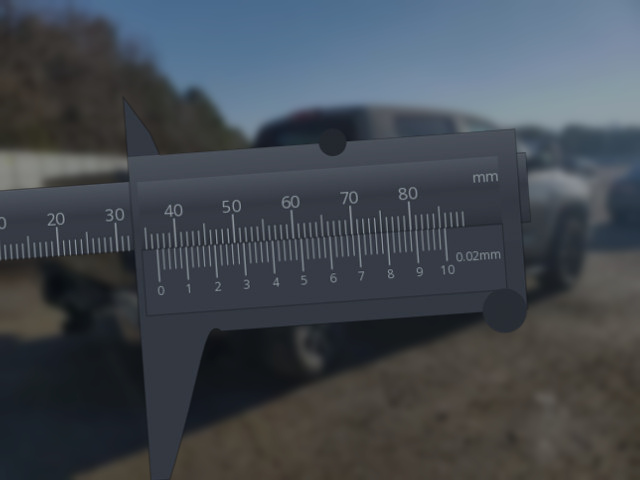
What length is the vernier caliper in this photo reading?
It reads 36.8 mm
